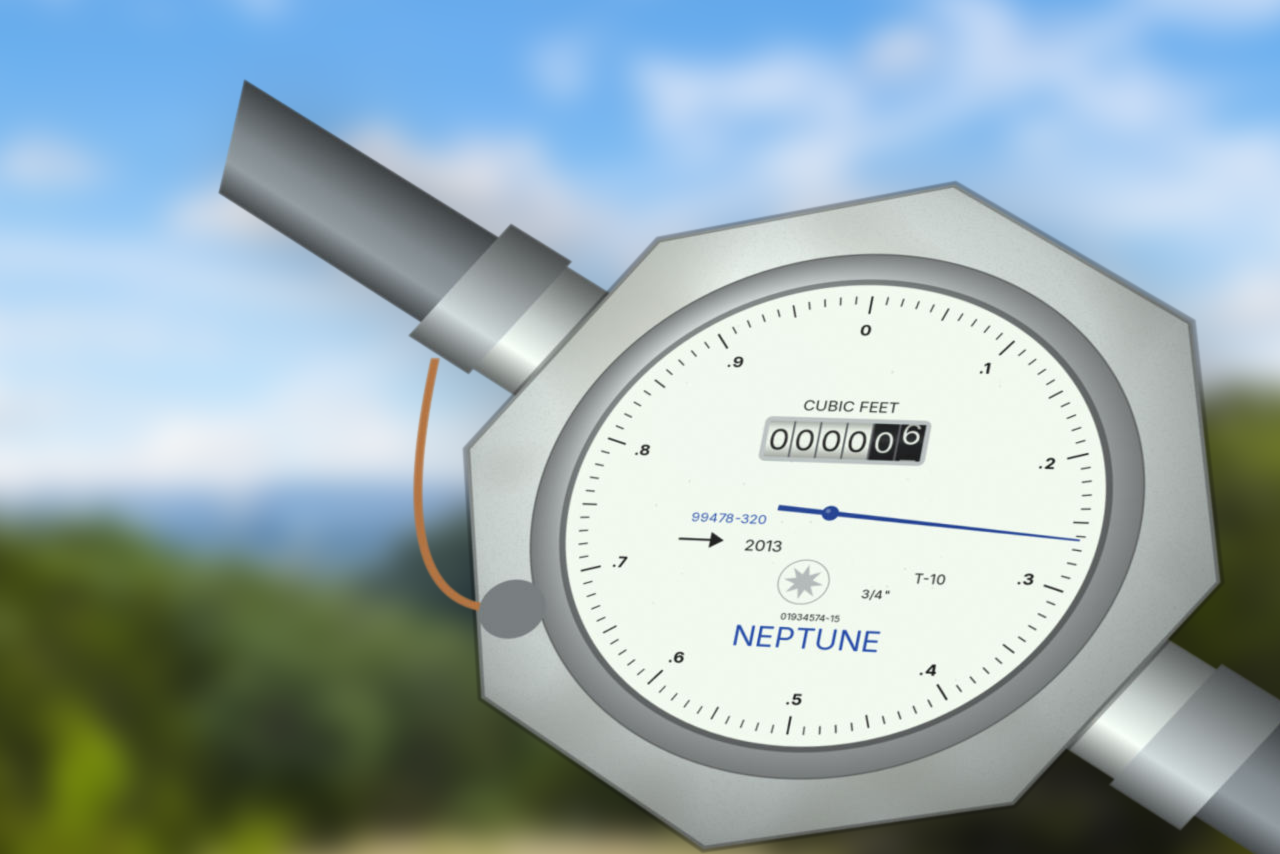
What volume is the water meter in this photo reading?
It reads 6.26 ft³
